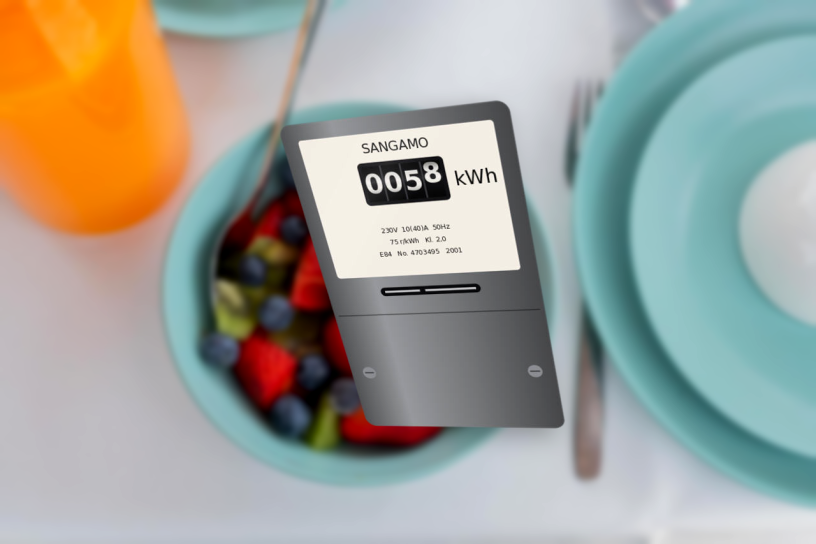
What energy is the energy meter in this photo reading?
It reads 58 kWh
